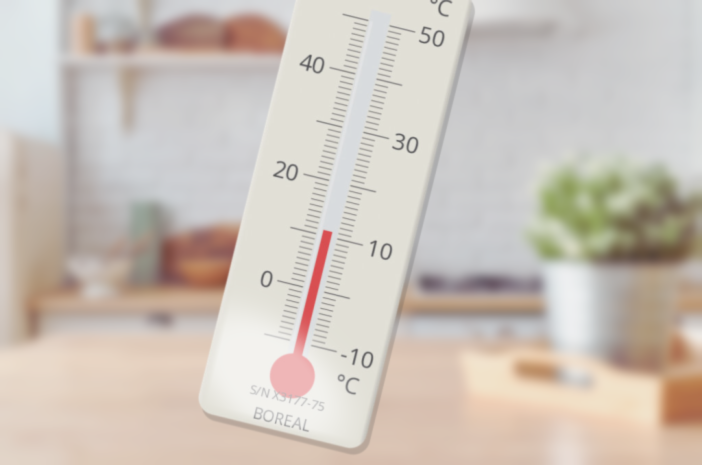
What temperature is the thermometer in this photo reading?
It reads 11 °C
